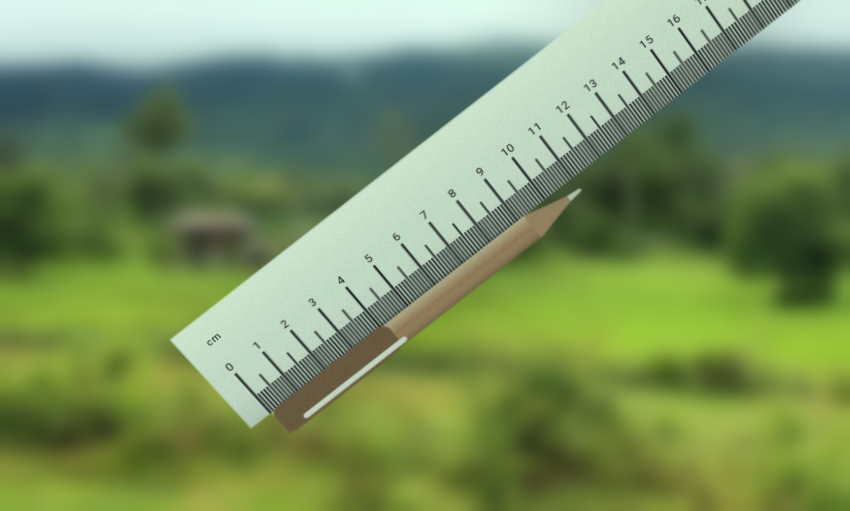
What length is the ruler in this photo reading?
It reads 11 cm
